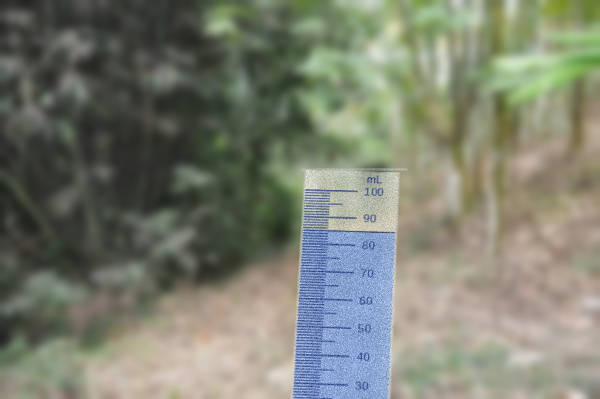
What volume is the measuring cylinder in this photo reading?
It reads 85 mL
